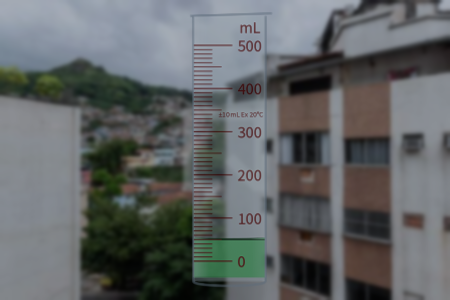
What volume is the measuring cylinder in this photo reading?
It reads 50 mL
